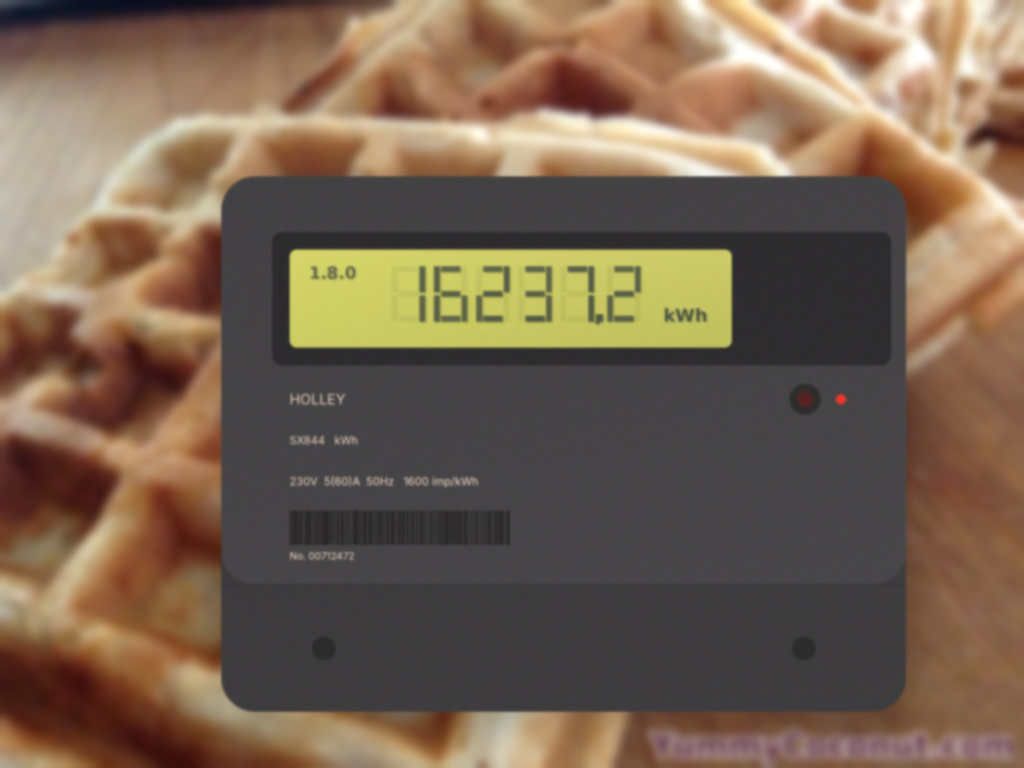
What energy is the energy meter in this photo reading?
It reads 16237.2 kWh
